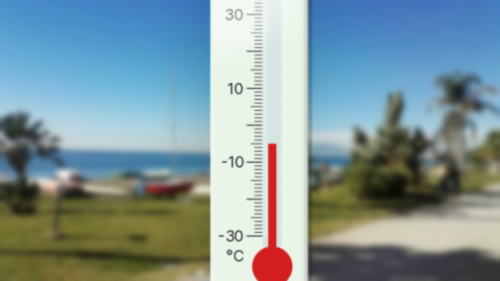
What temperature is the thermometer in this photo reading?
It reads -5 °C
